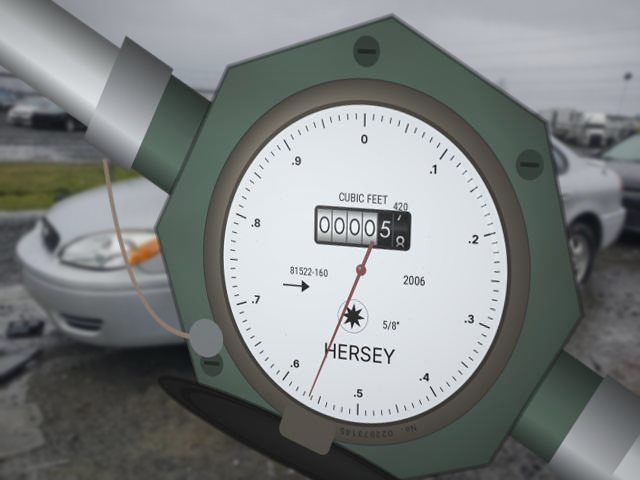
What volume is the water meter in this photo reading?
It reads 57.56 ft³
